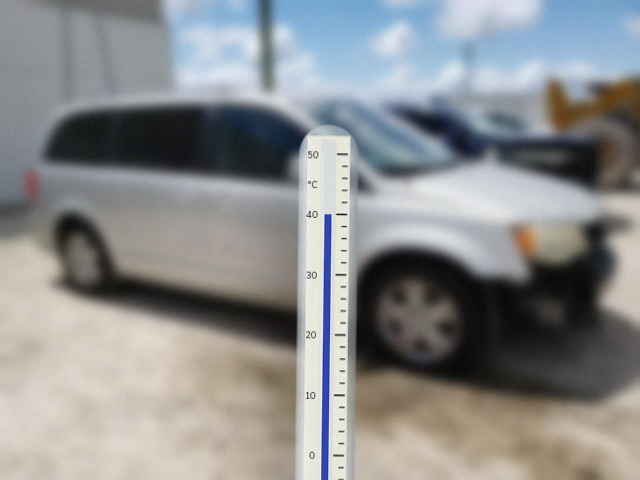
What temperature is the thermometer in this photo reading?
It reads 40 °C
